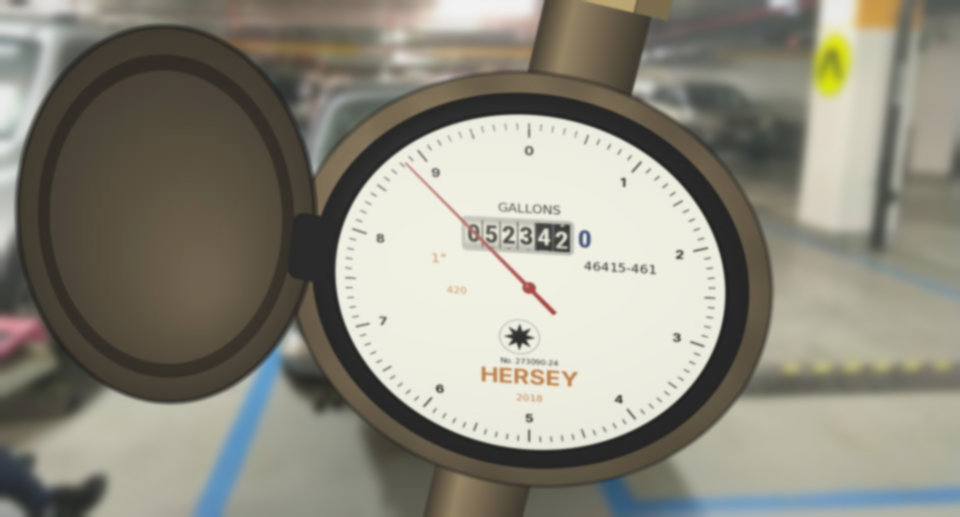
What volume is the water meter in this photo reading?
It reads 523418.8 gal
